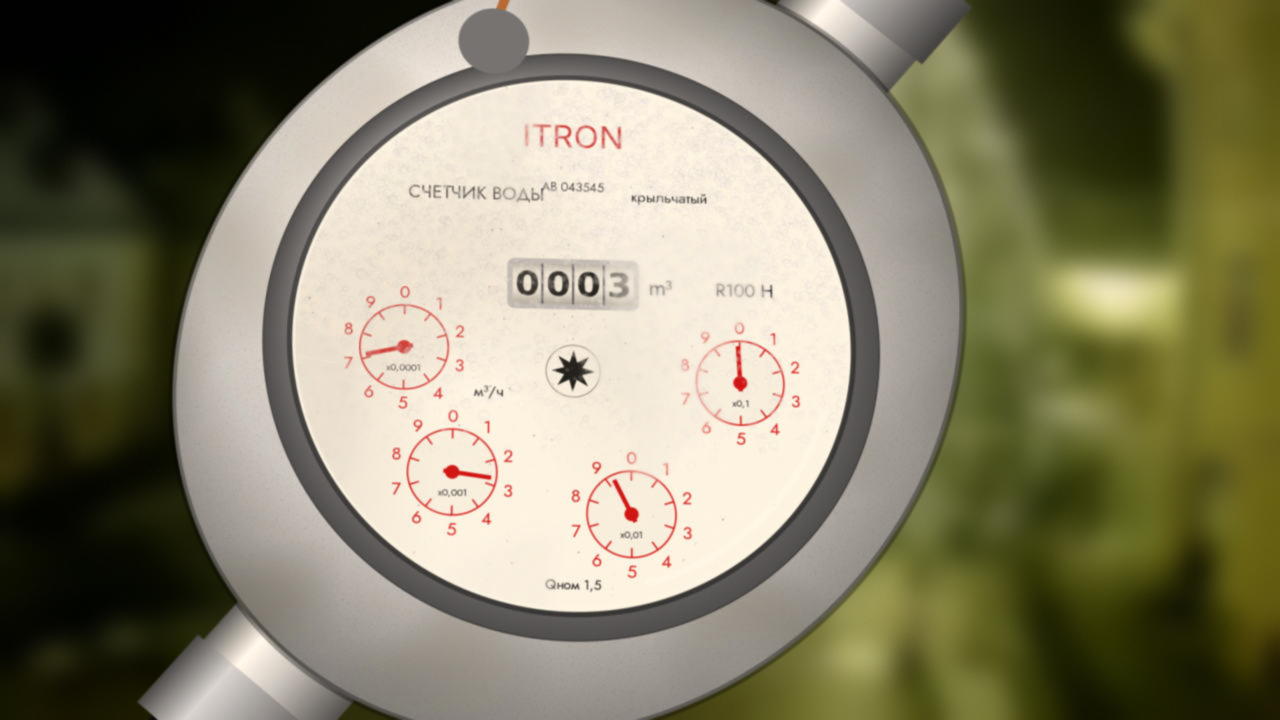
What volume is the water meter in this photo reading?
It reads 2.9927 m³
